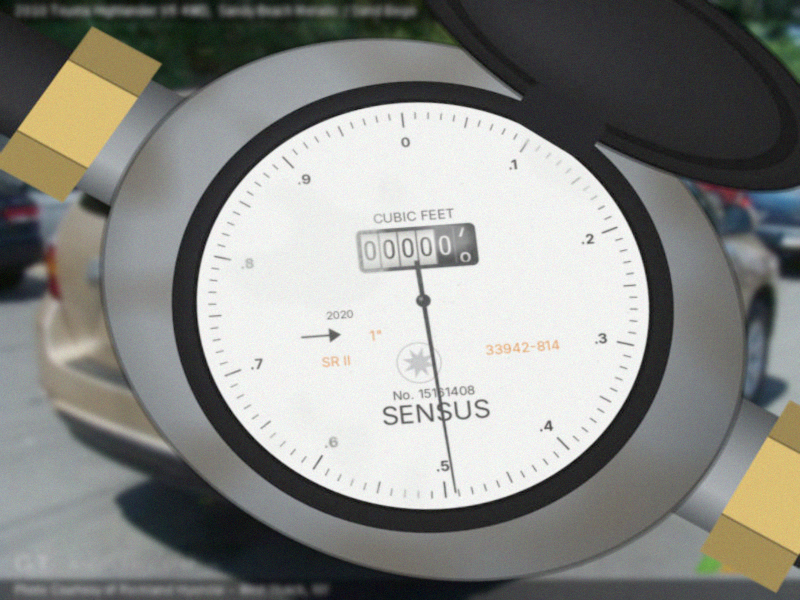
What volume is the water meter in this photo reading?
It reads 7.49 ft³
